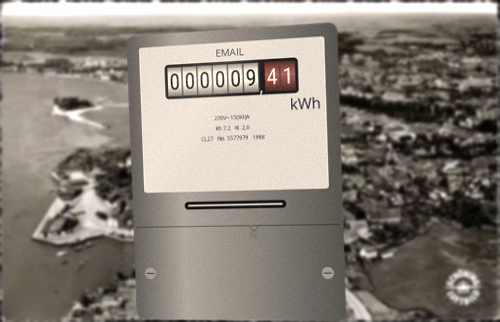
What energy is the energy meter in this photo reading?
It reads 9.41 kWh
